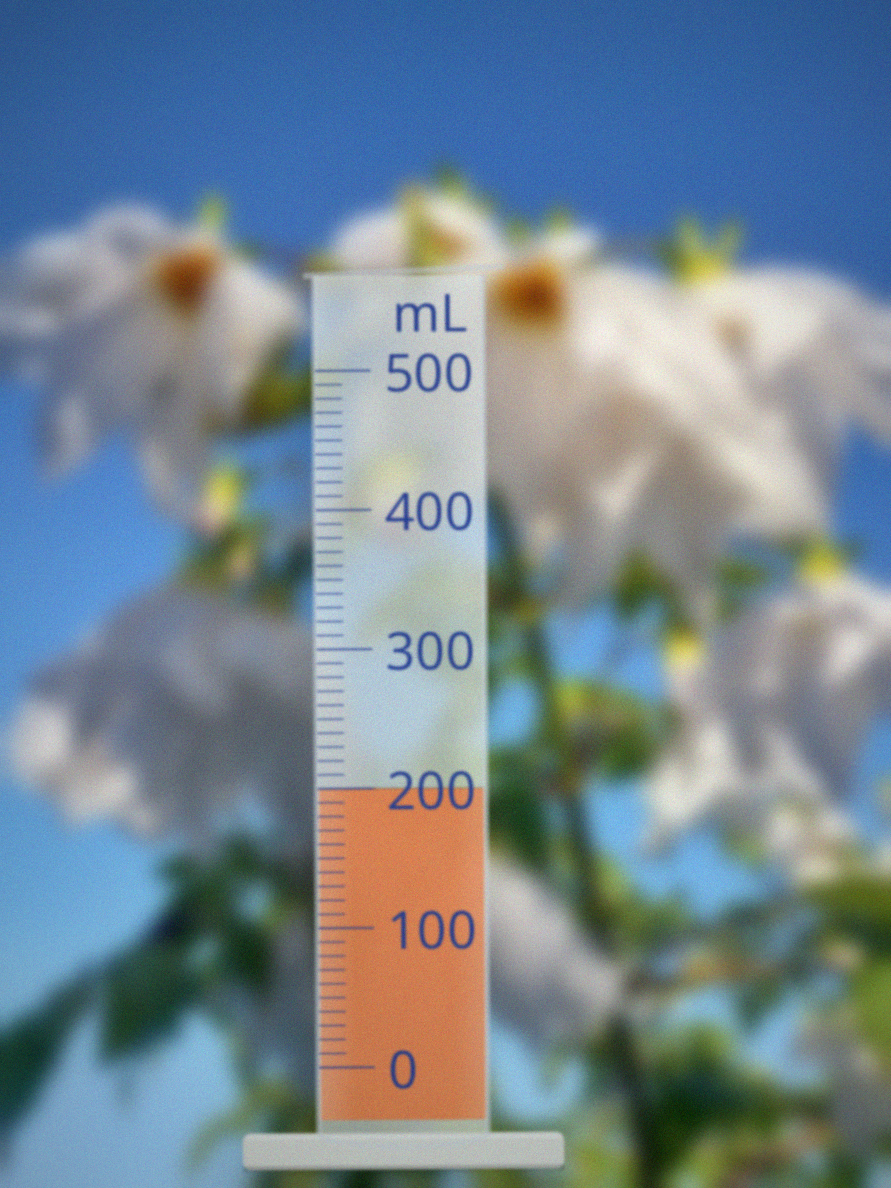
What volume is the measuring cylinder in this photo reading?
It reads 200 mL
